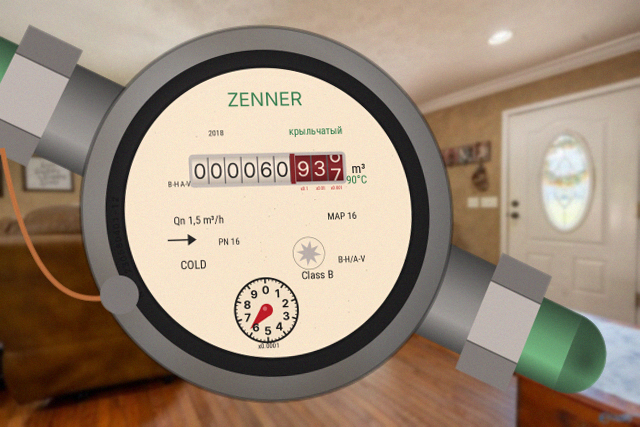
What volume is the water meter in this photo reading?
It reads 60.9366 m³
